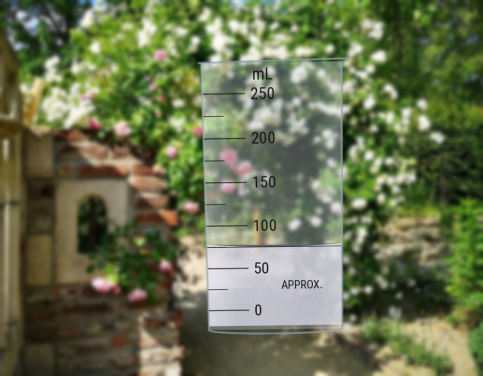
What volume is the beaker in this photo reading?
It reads 75 mL
